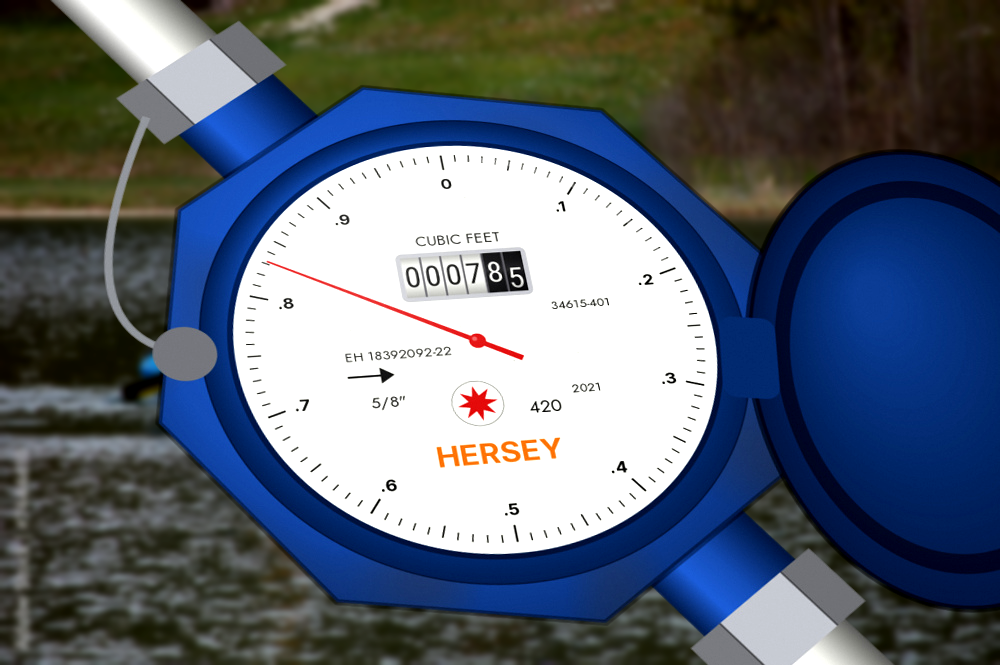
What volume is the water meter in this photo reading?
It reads 784.83 ft³
